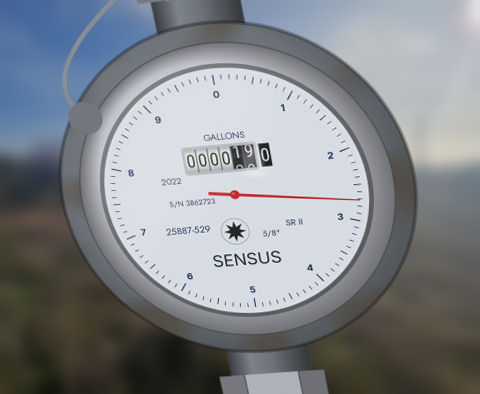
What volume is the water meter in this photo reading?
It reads 192.7 gal
